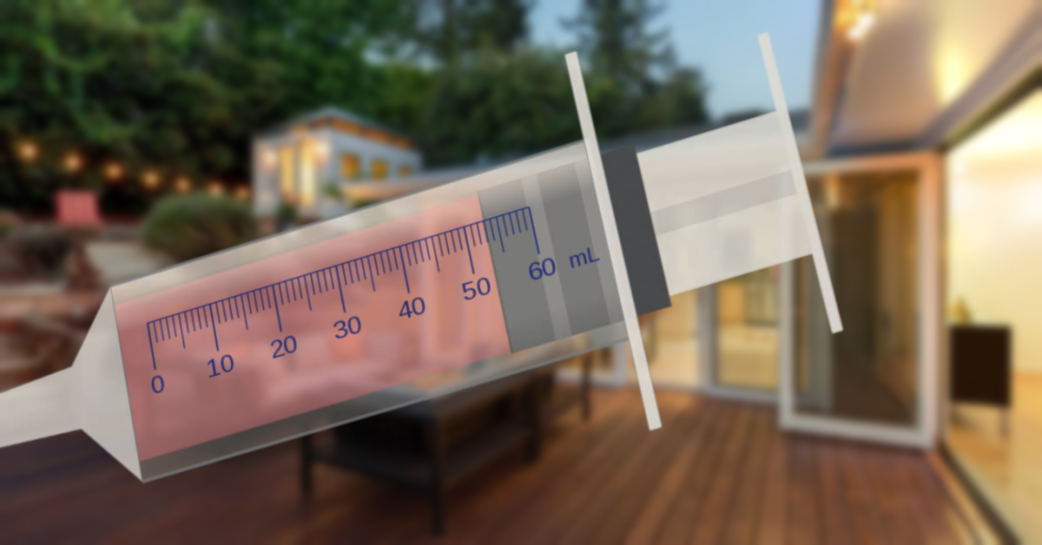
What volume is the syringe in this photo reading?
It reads 53 mL
